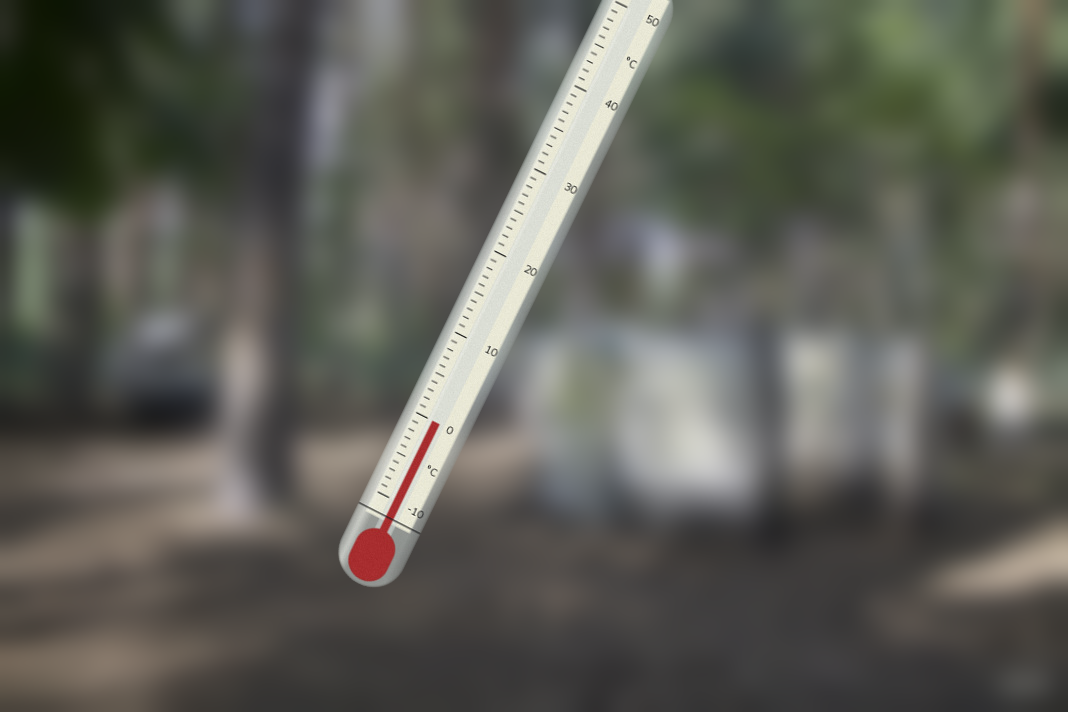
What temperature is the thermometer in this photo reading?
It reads 0 °C
